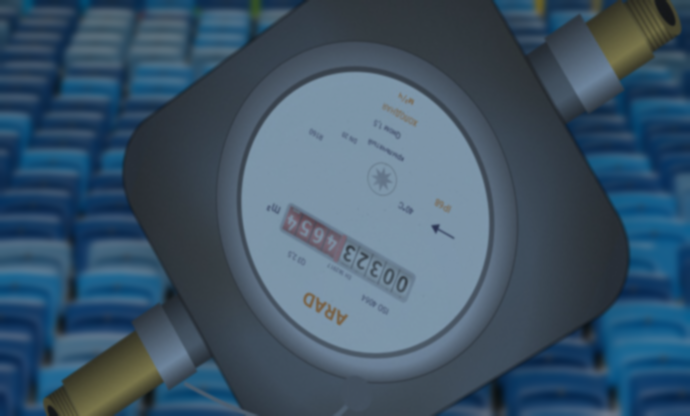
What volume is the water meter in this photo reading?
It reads 323.4654 m³
